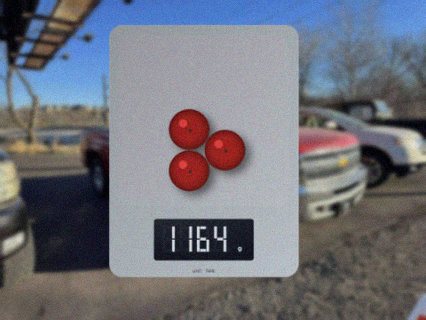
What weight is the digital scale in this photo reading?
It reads 1164 g
